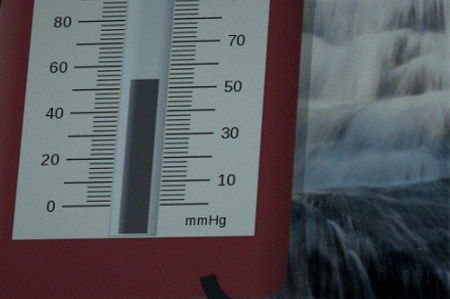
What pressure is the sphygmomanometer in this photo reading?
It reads 54 mmHg
